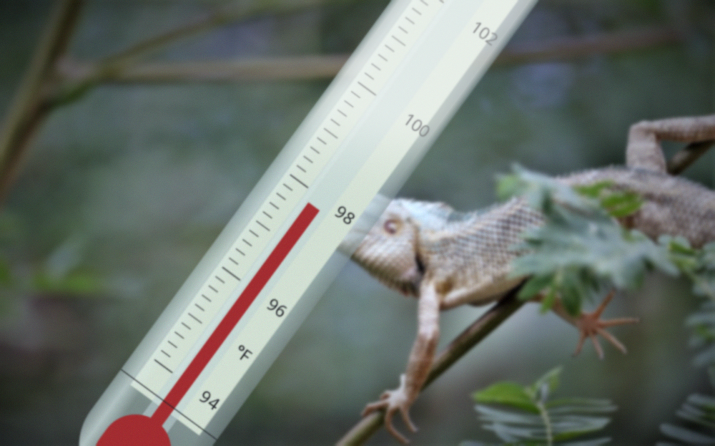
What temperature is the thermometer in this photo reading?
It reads 97.8 °F
